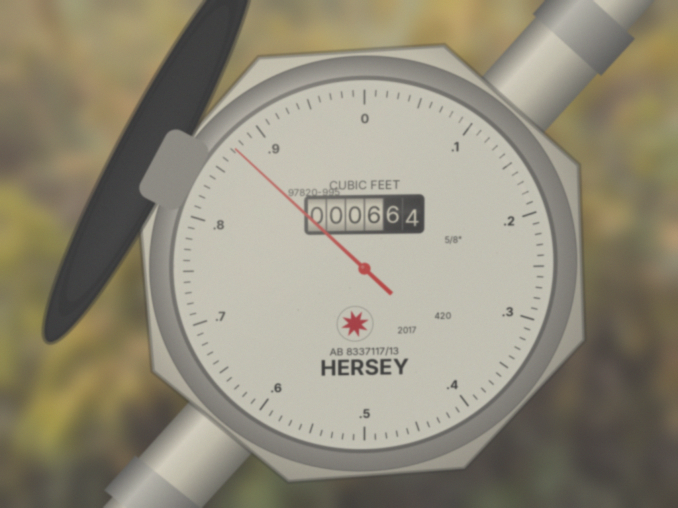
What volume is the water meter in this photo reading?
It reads 663.87 ft³
